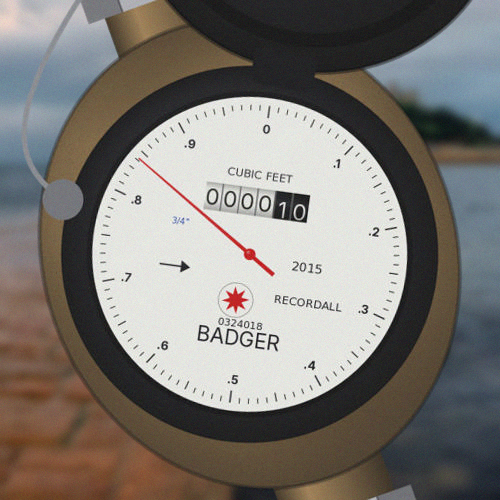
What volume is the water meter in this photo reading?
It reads 9.84 ft³
